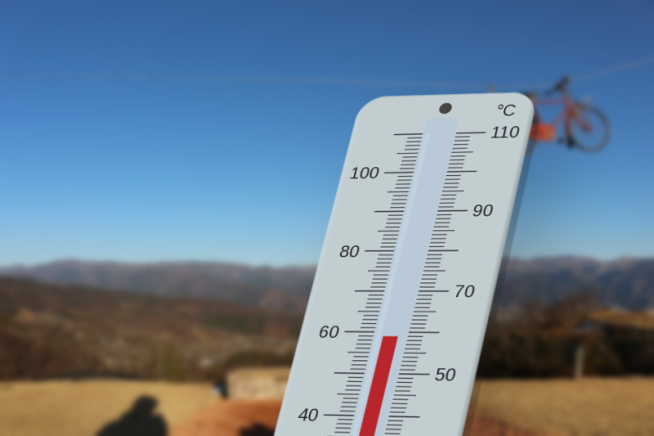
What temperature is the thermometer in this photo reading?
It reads 59 °C
